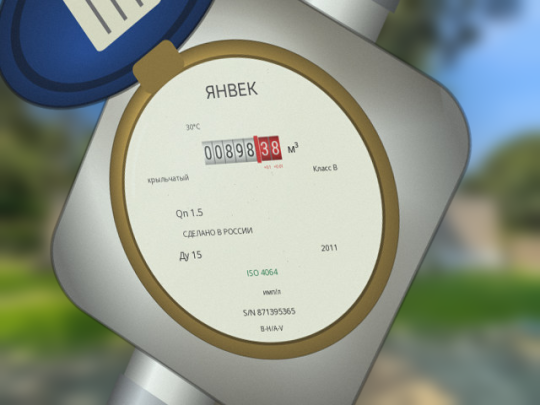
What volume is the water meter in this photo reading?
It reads 898.38 m³
